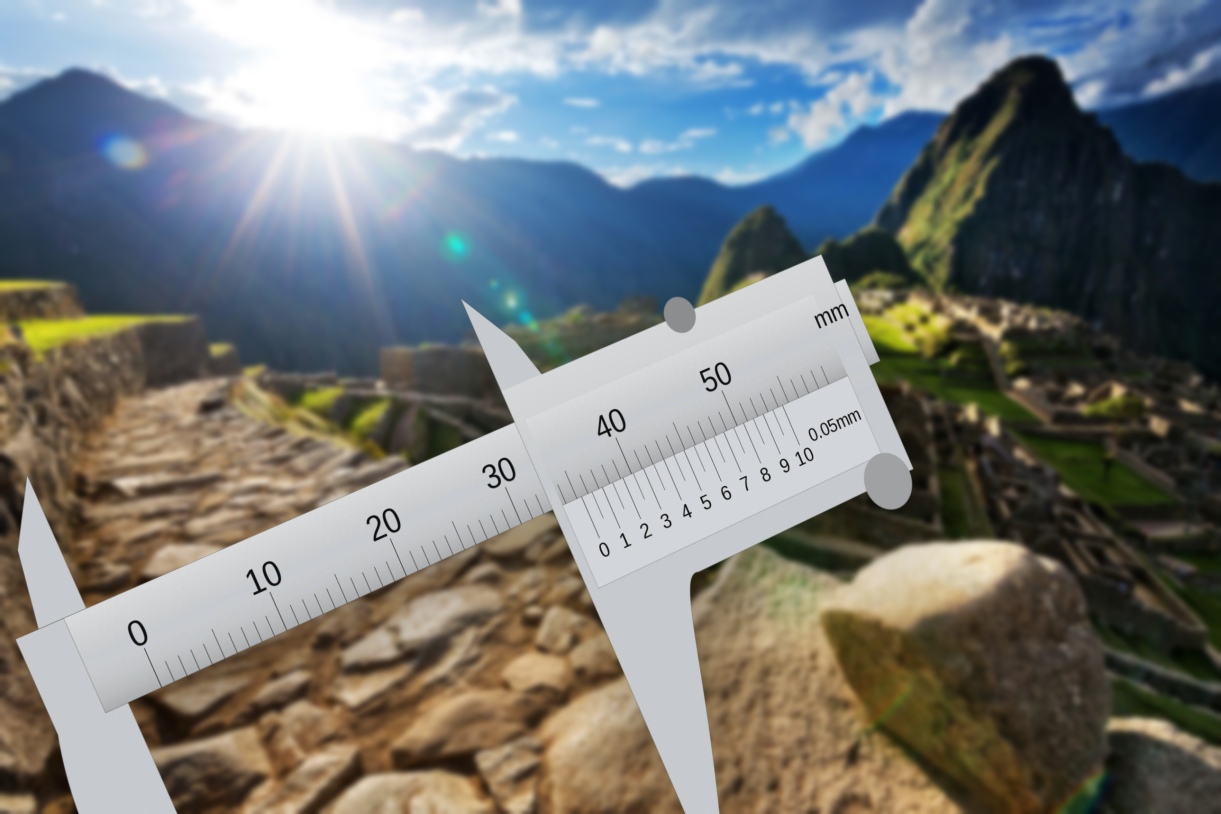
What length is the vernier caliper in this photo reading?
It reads 35.4 mm
